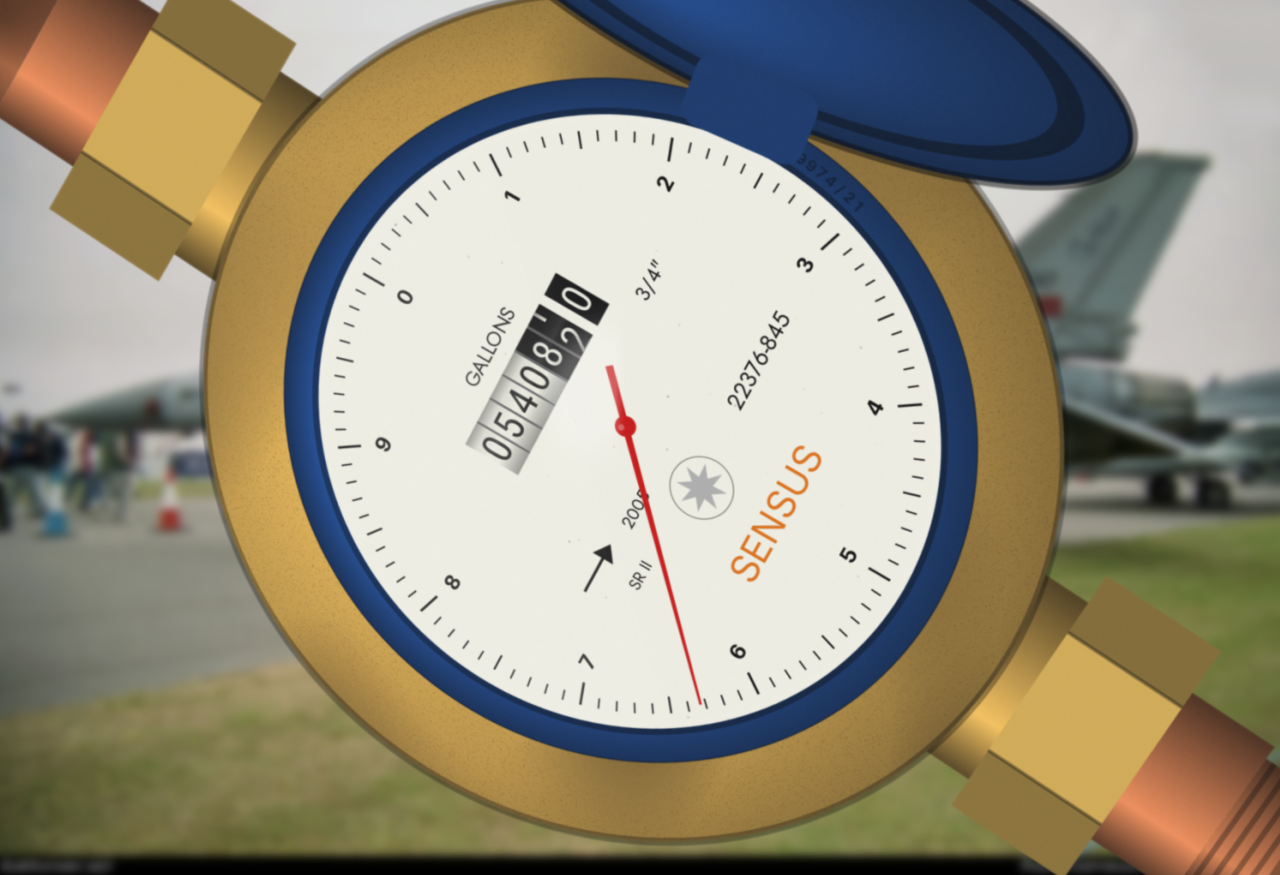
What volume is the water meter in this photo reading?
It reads 540816.3 gal
